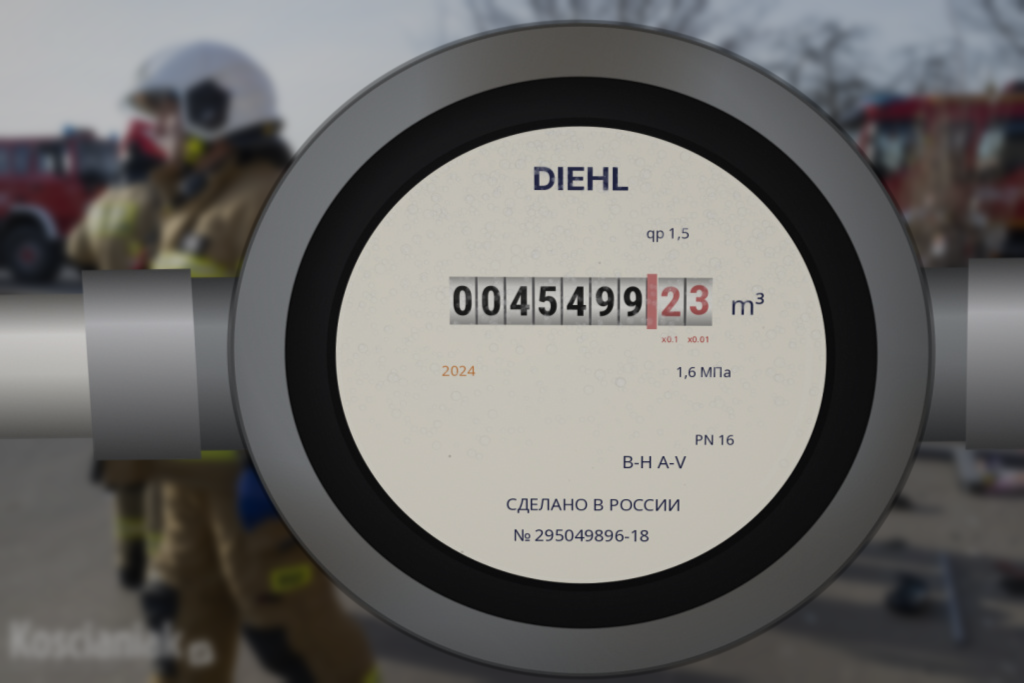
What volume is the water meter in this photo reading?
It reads 45499.23 m³
